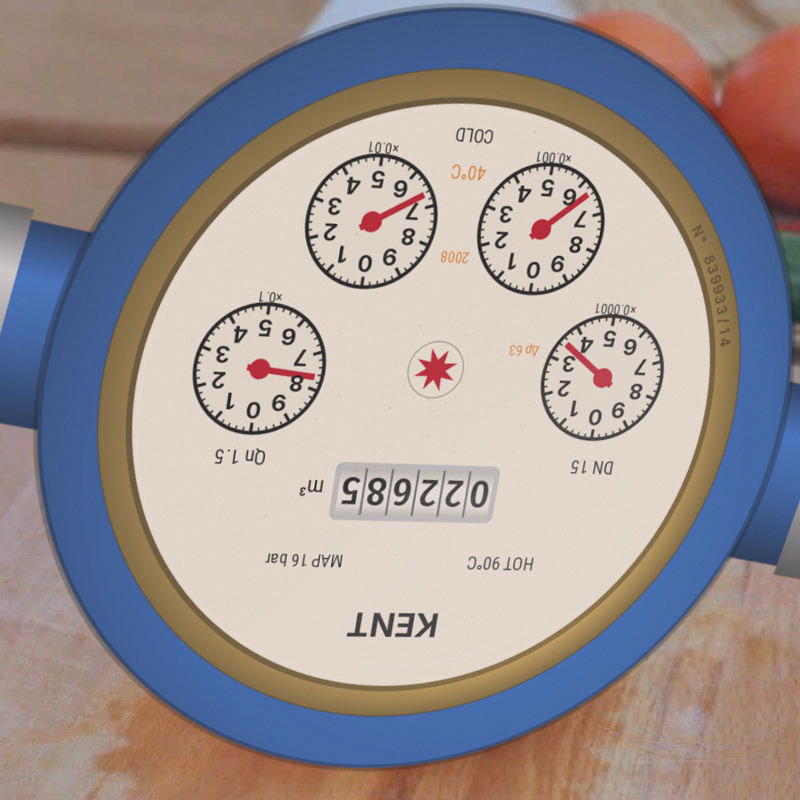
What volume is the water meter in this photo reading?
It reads 22685.7663 m³
